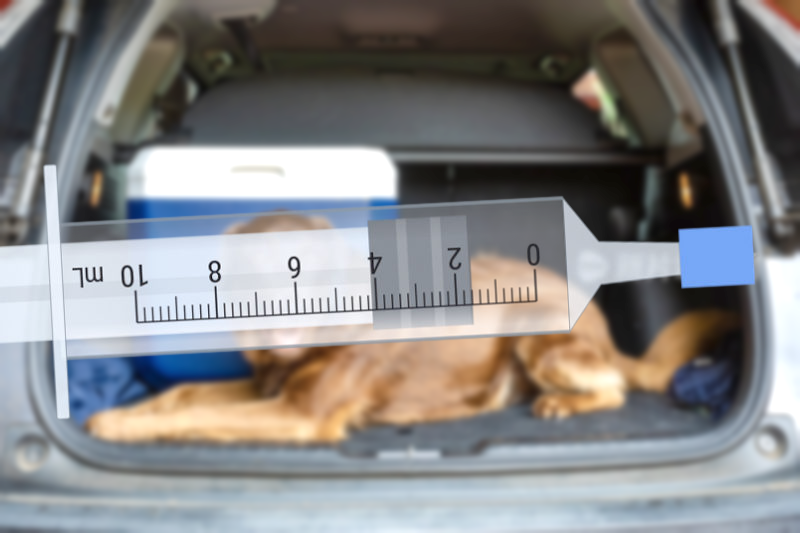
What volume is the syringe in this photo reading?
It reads 1.6 mL
